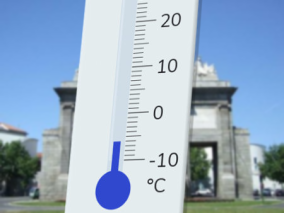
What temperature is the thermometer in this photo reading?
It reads -6 °C
